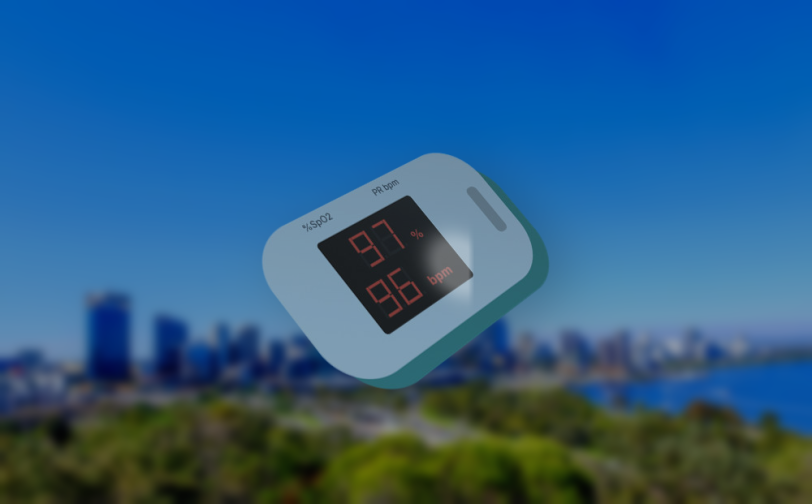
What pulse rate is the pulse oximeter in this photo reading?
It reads 96 bpm
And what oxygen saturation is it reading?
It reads 97 %
